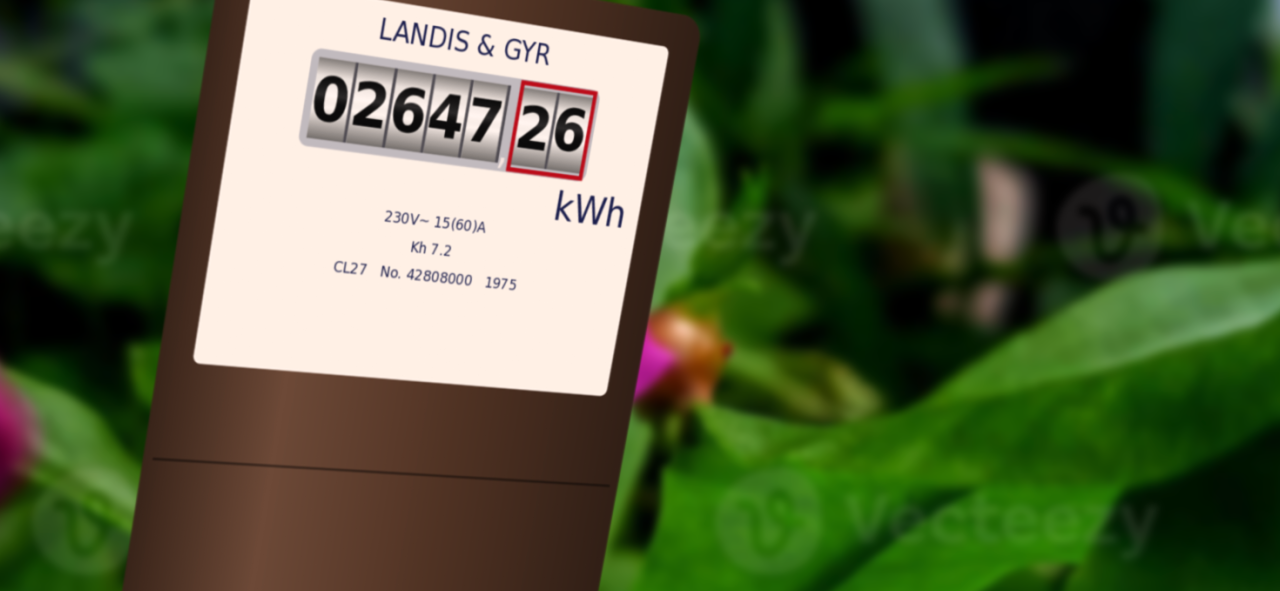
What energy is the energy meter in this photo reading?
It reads 2647.26 kWh
